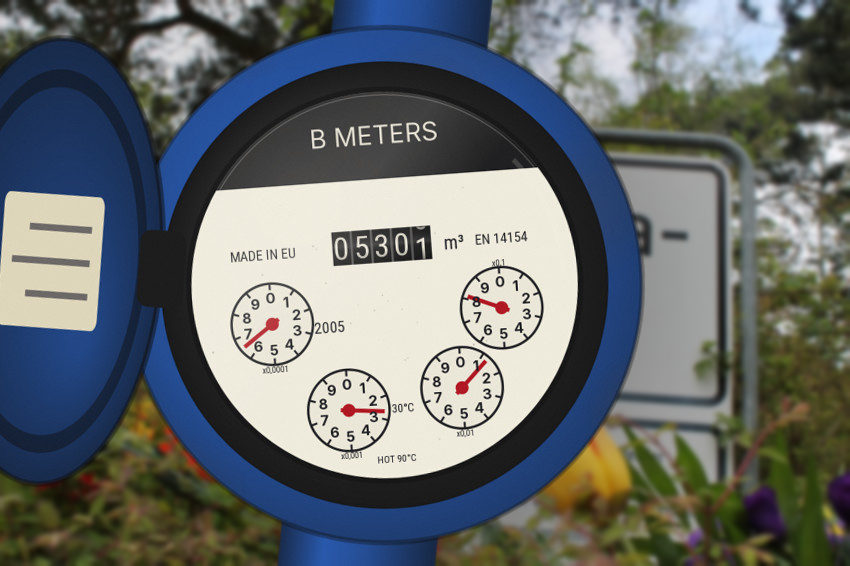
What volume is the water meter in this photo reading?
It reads 5300.8126 m³
